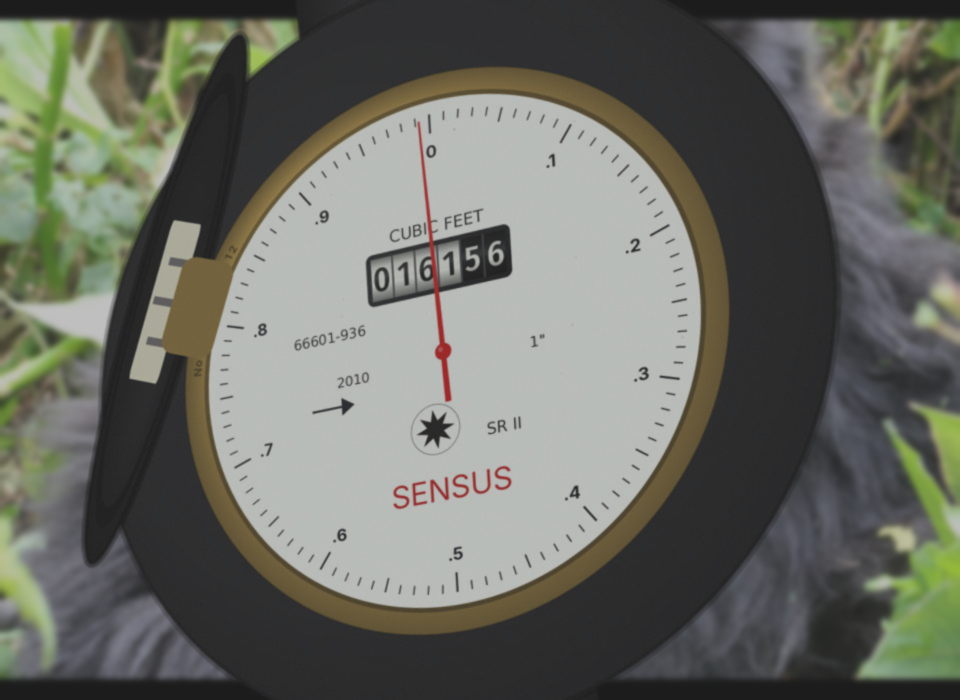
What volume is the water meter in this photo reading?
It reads 16155.99 ft³
